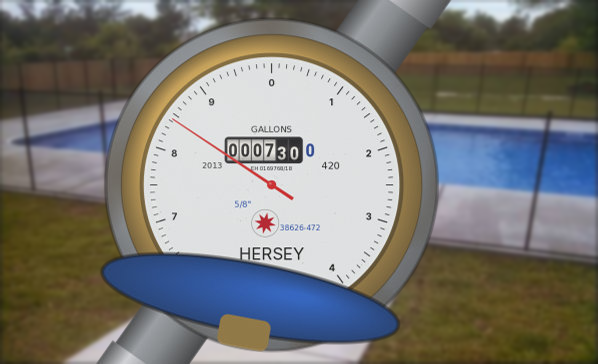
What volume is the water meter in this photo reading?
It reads 7298.4 gal
